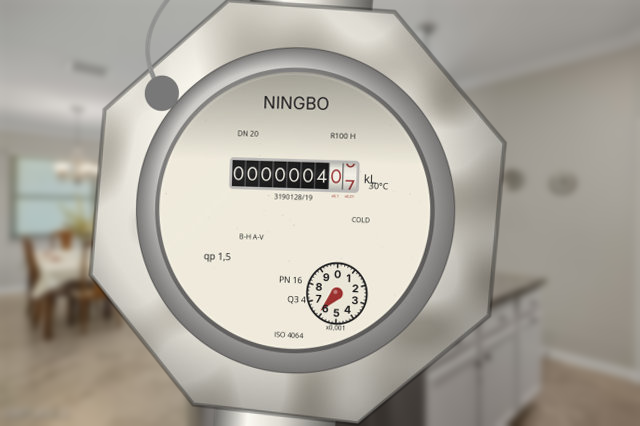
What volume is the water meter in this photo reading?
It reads 4.066 kL
